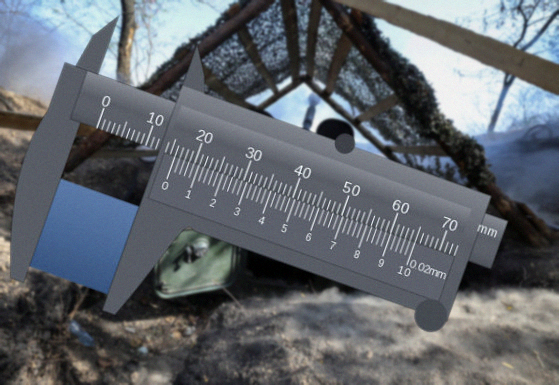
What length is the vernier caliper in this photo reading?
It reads 16.0 mm
